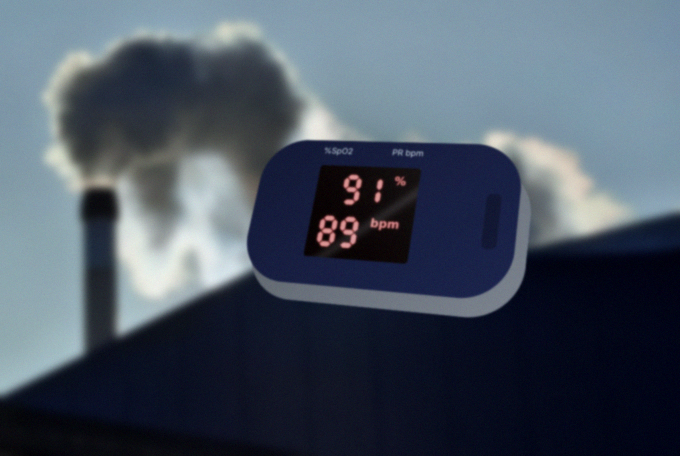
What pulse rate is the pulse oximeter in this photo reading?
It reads 89 bpm
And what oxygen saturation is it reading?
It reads 91 %
